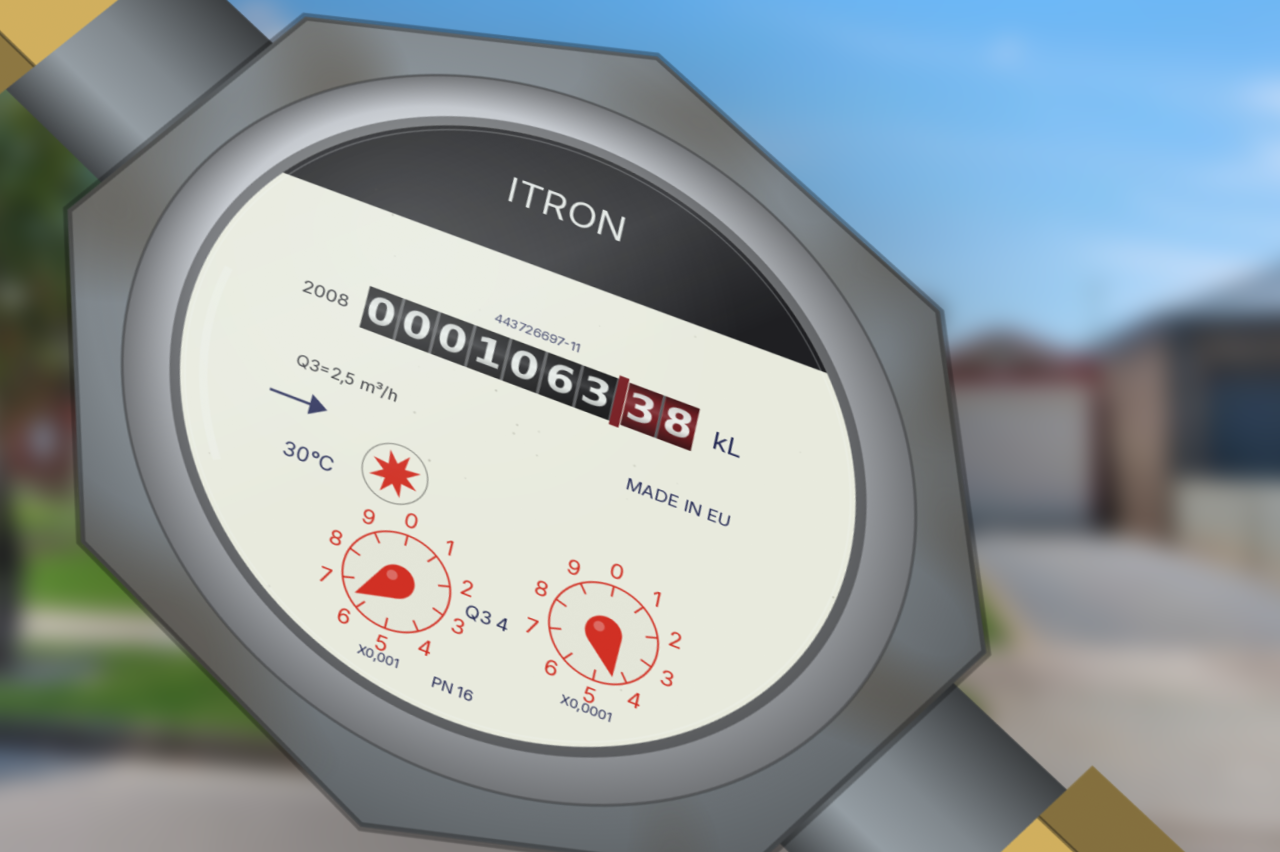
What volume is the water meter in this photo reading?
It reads 1063.3864 kL
